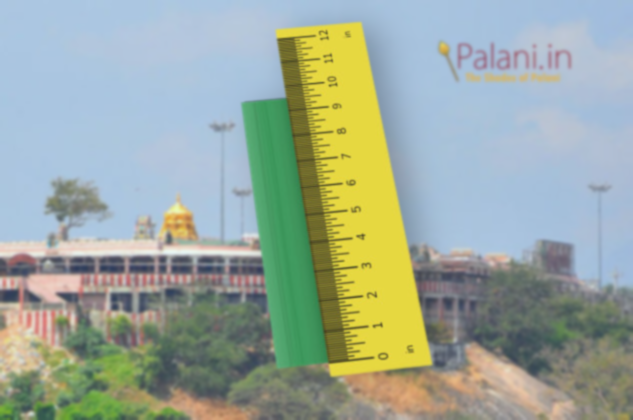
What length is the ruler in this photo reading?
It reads 9.5 in
